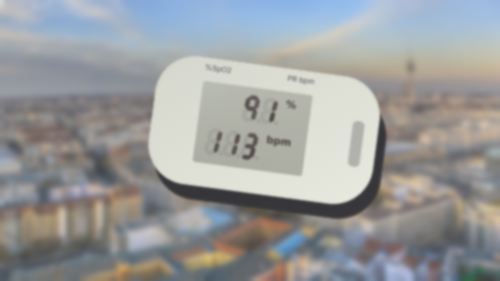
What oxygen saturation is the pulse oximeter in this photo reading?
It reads 91 %
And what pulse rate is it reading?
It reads 113 bpm
